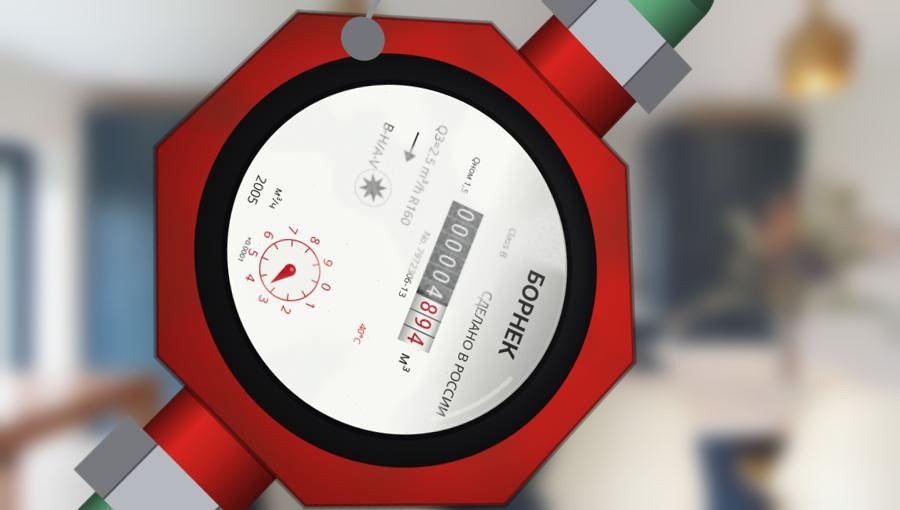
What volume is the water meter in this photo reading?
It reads 4.8943 m³
